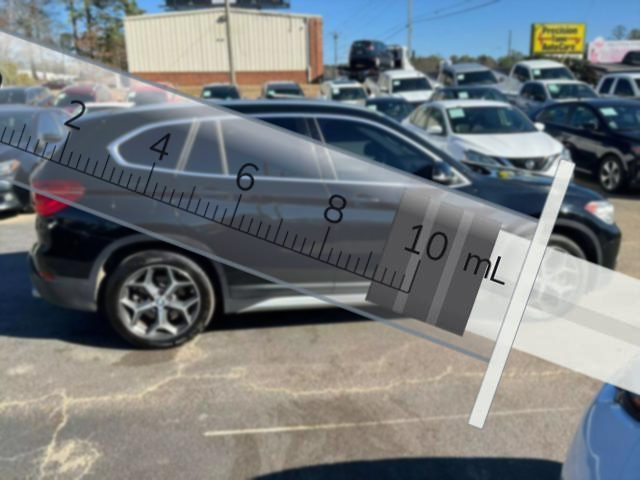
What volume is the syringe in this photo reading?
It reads 9.2 mL
